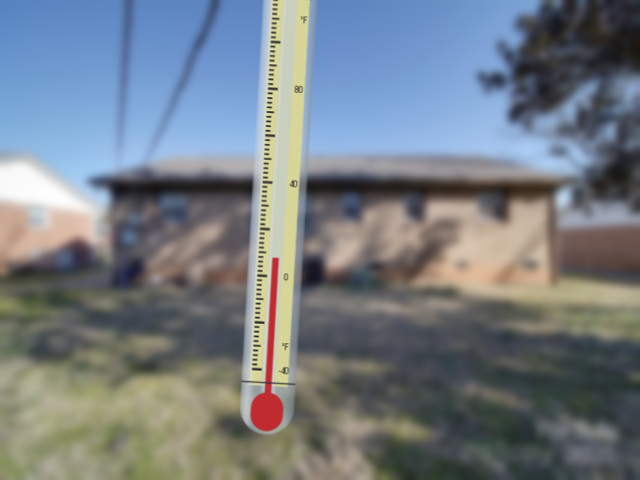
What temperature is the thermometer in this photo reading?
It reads 8 °F
